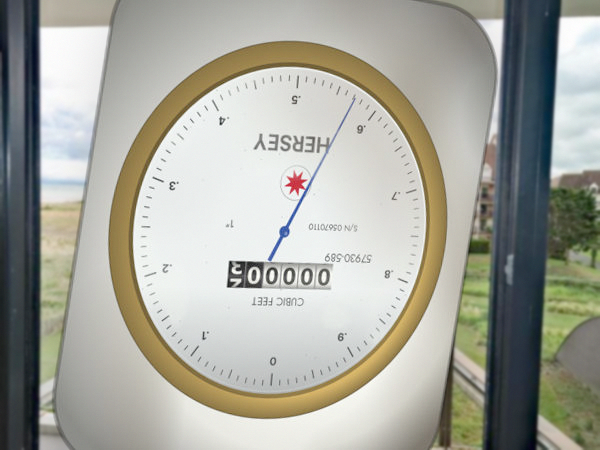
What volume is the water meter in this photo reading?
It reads 2.57 ft³
